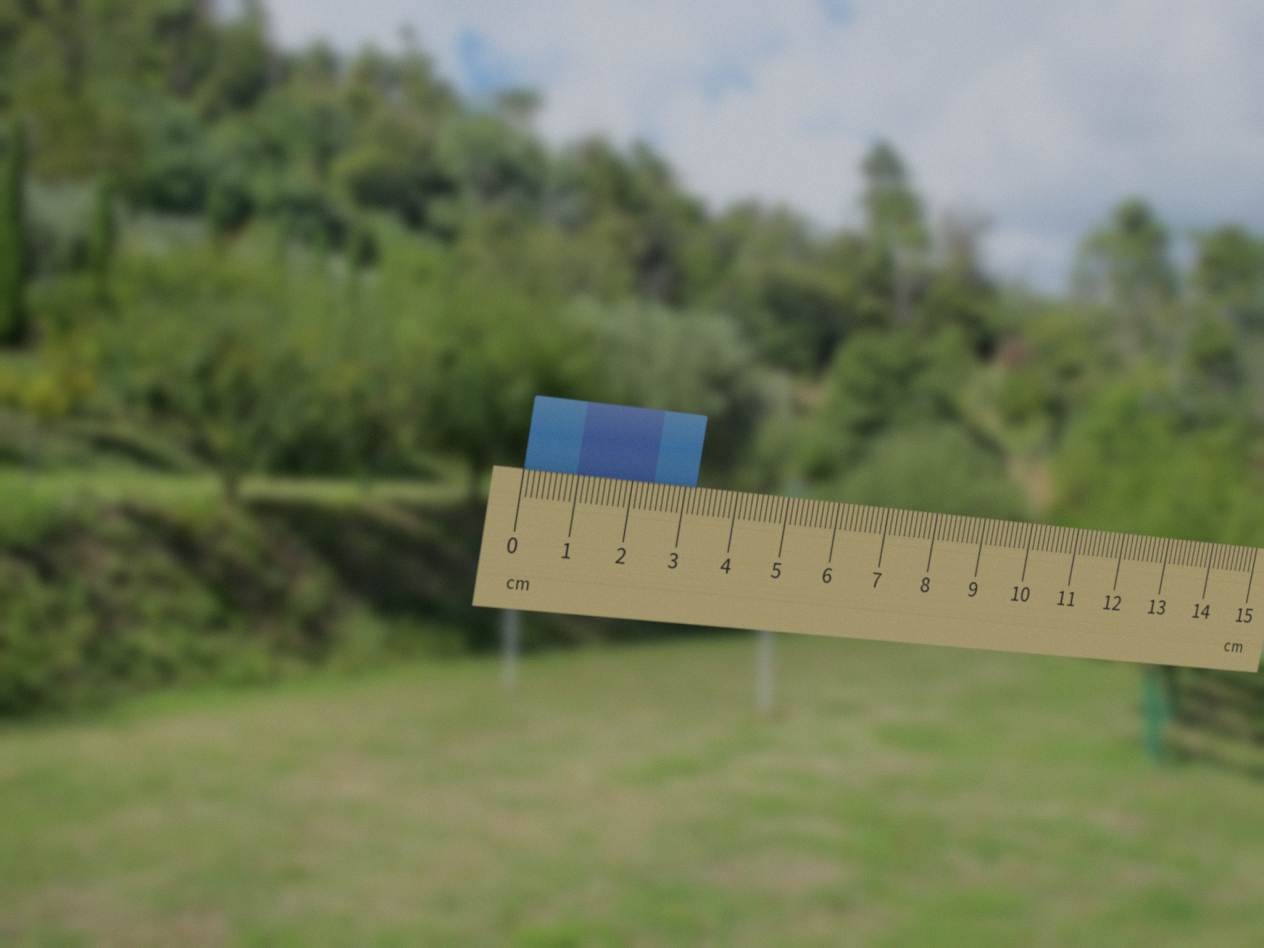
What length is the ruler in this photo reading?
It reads 3.2 cm
